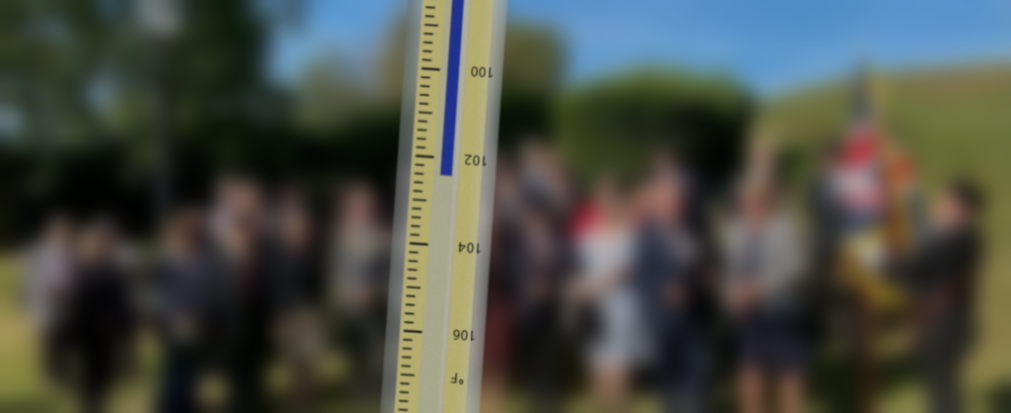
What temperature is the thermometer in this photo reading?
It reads 102.4 °F
